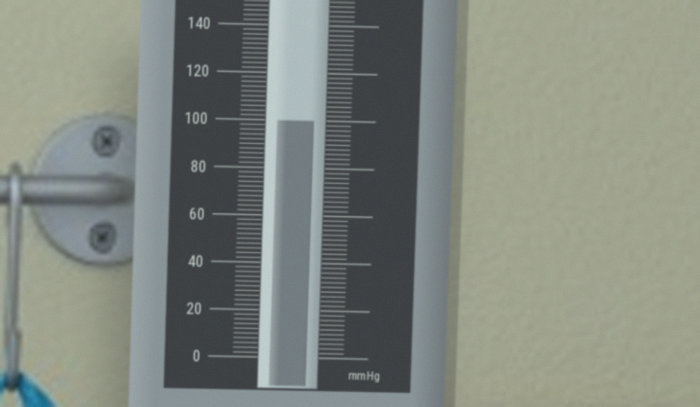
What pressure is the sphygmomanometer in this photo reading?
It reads 100 mmHg
